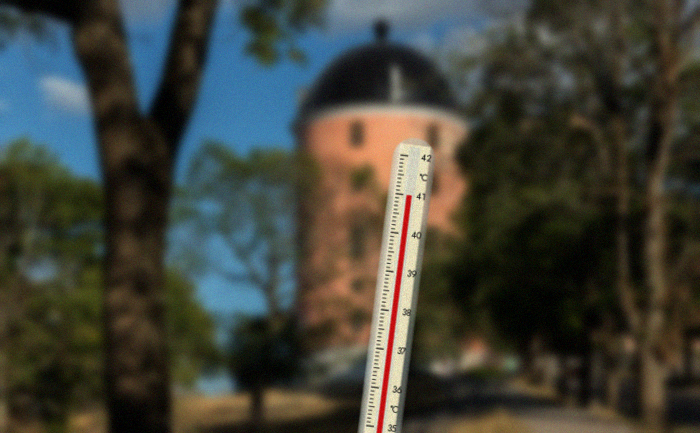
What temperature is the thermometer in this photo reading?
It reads 41 °C
